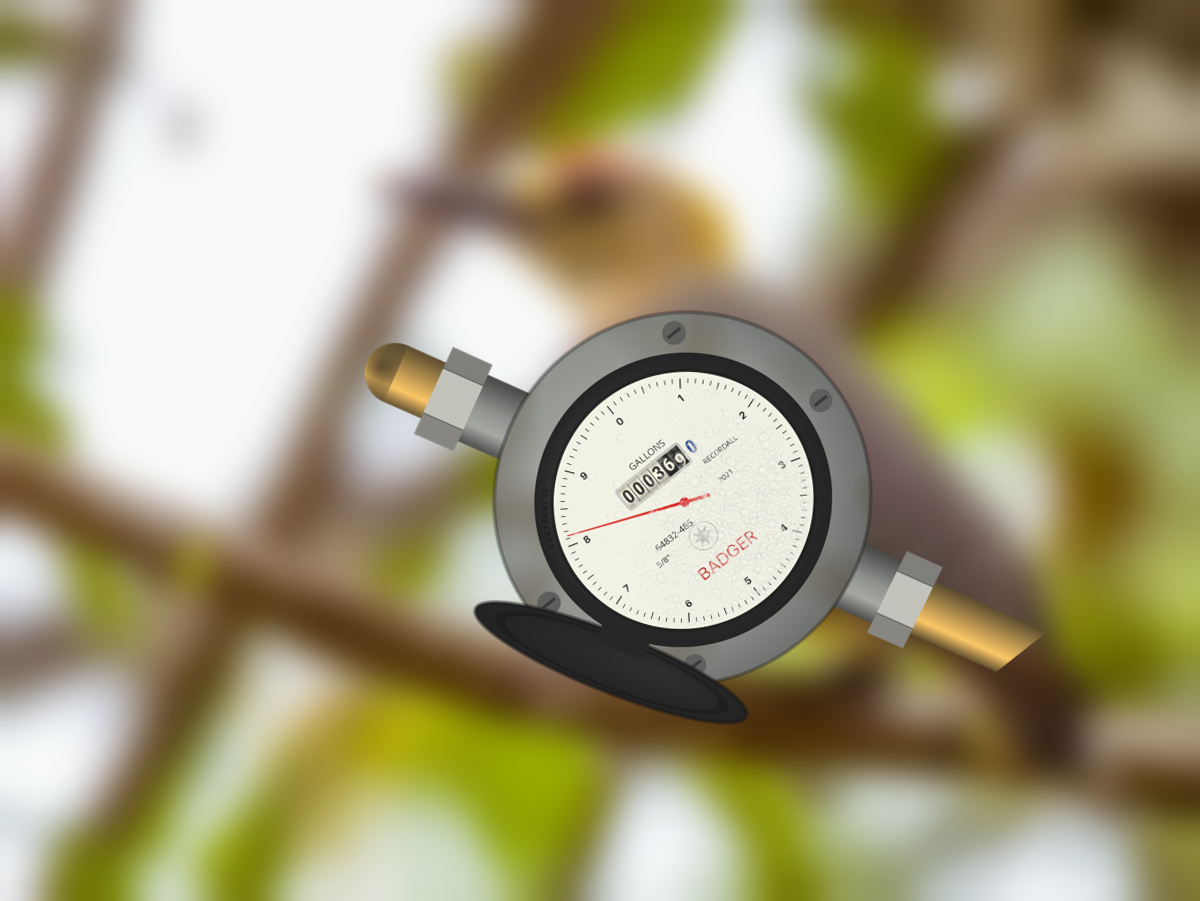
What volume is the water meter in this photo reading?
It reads 3688.1 gal
